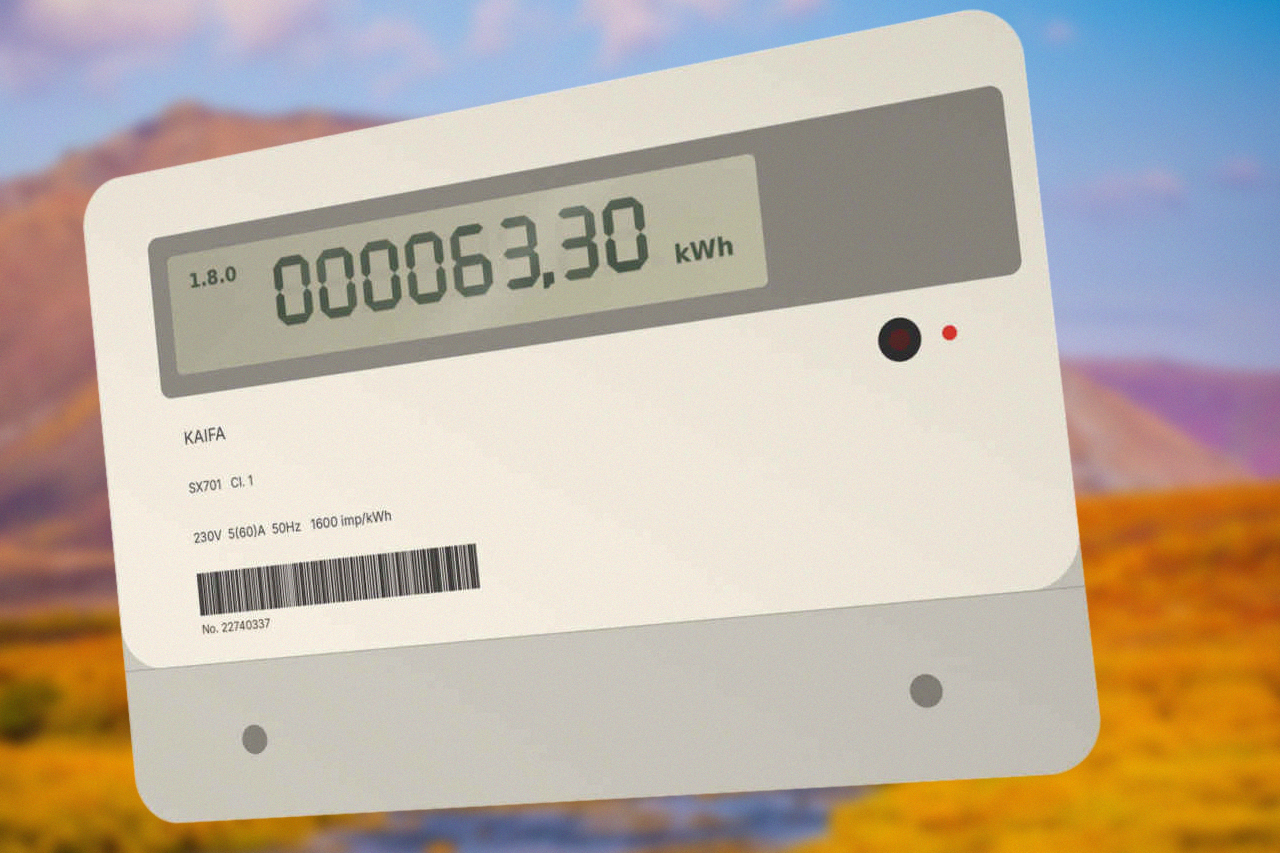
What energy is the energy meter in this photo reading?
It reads 63.30 kWh
